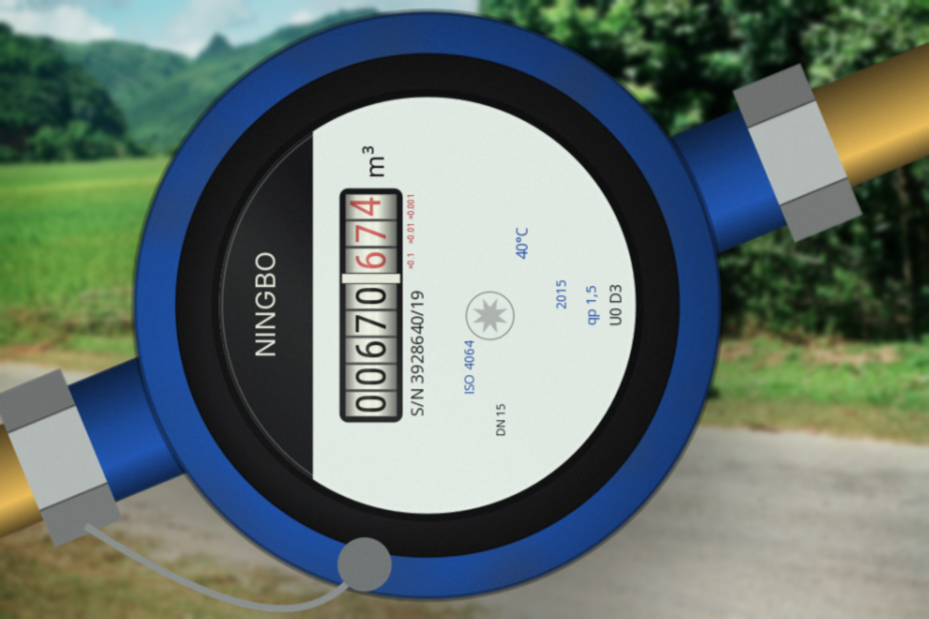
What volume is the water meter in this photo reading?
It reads 670.674 m³
